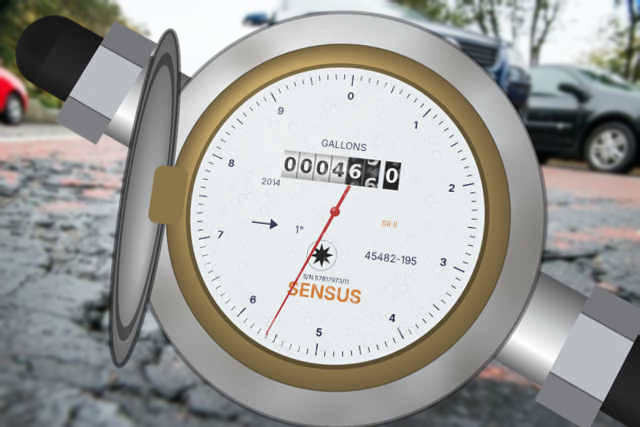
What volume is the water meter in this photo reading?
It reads 4655.6 gal
